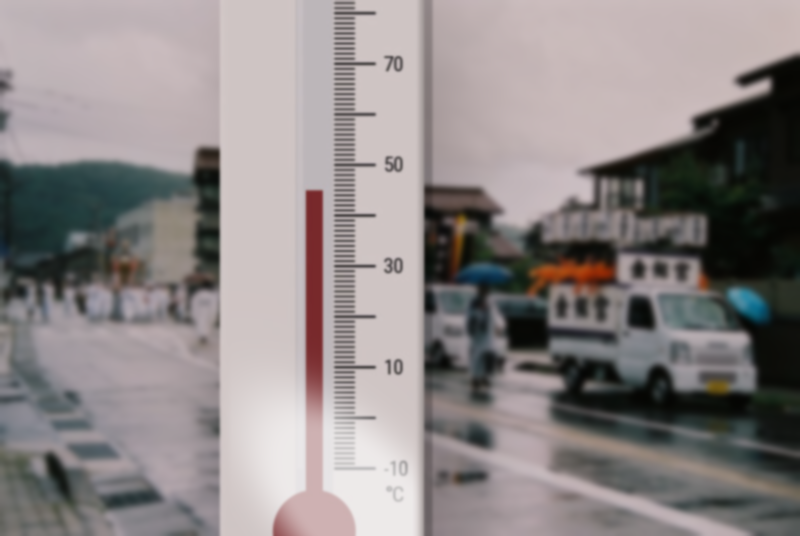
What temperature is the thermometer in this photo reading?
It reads 45 °C
